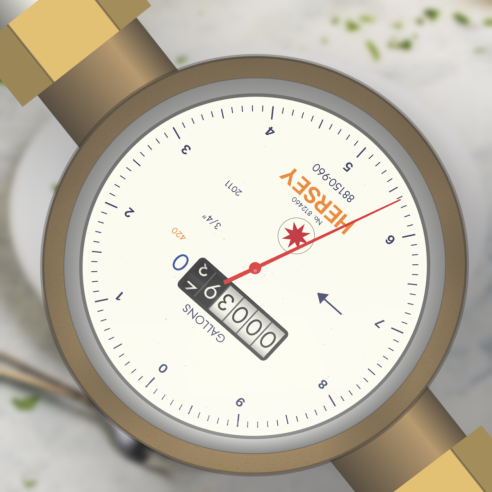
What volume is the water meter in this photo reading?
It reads 3925.6 gal
